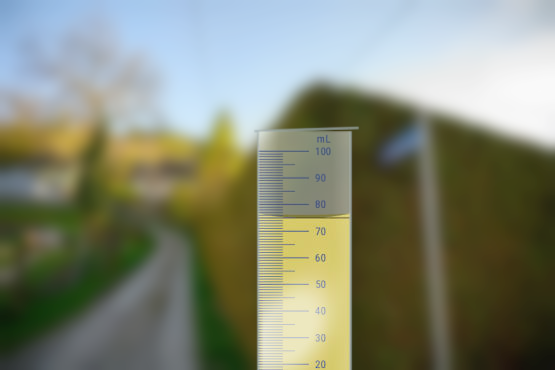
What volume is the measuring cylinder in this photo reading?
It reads 75 mL
